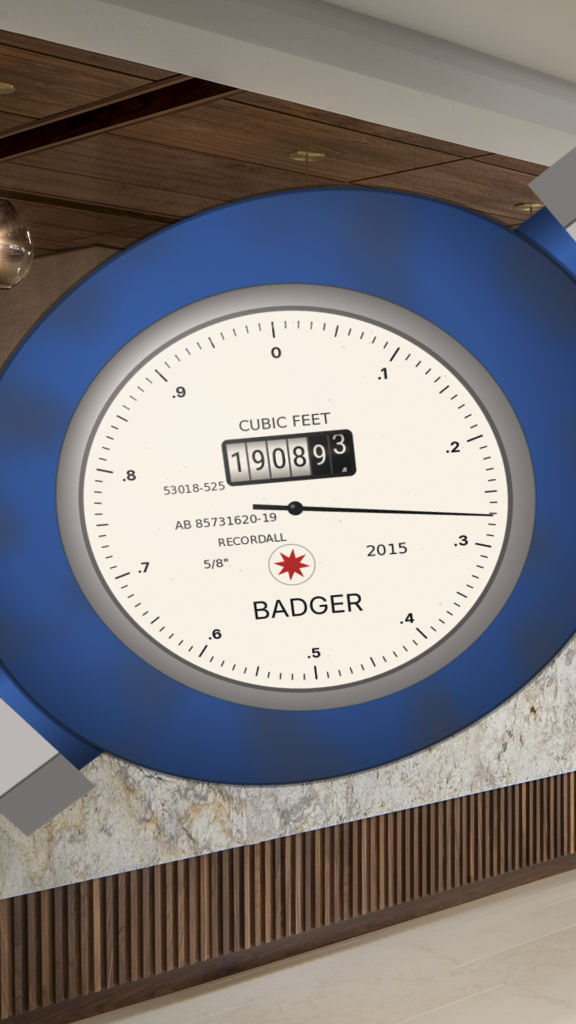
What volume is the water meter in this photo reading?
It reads 190893.27 ft³
